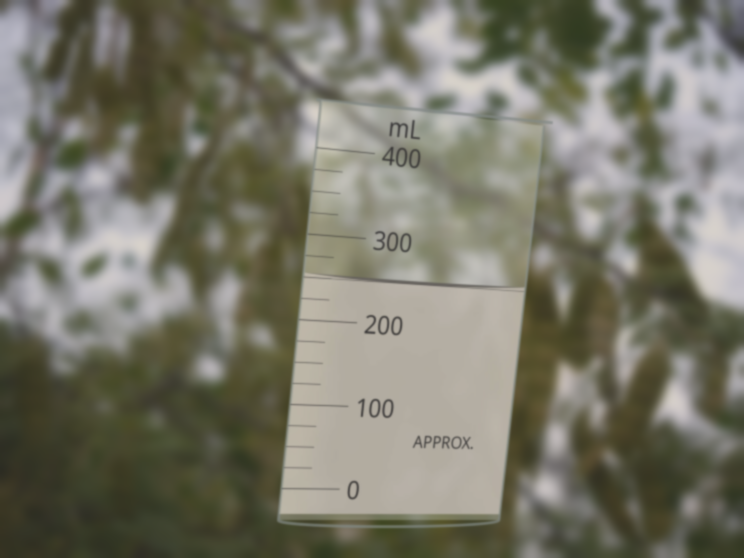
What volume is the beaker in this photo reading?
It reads 250 mL
